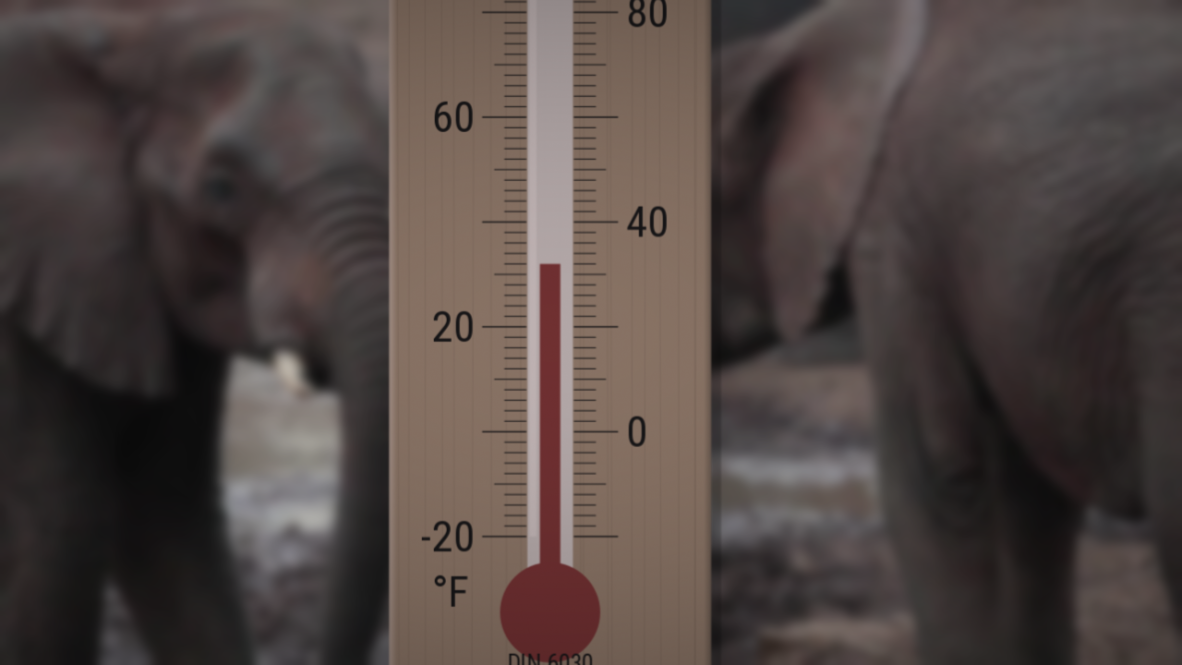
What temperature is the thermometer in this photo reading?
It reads 32 °F
